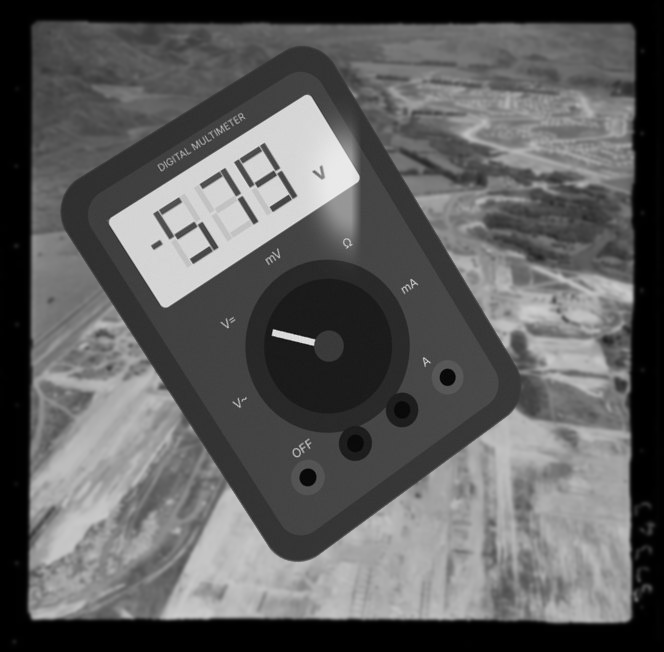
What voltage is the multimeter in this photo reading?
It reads -579 V
